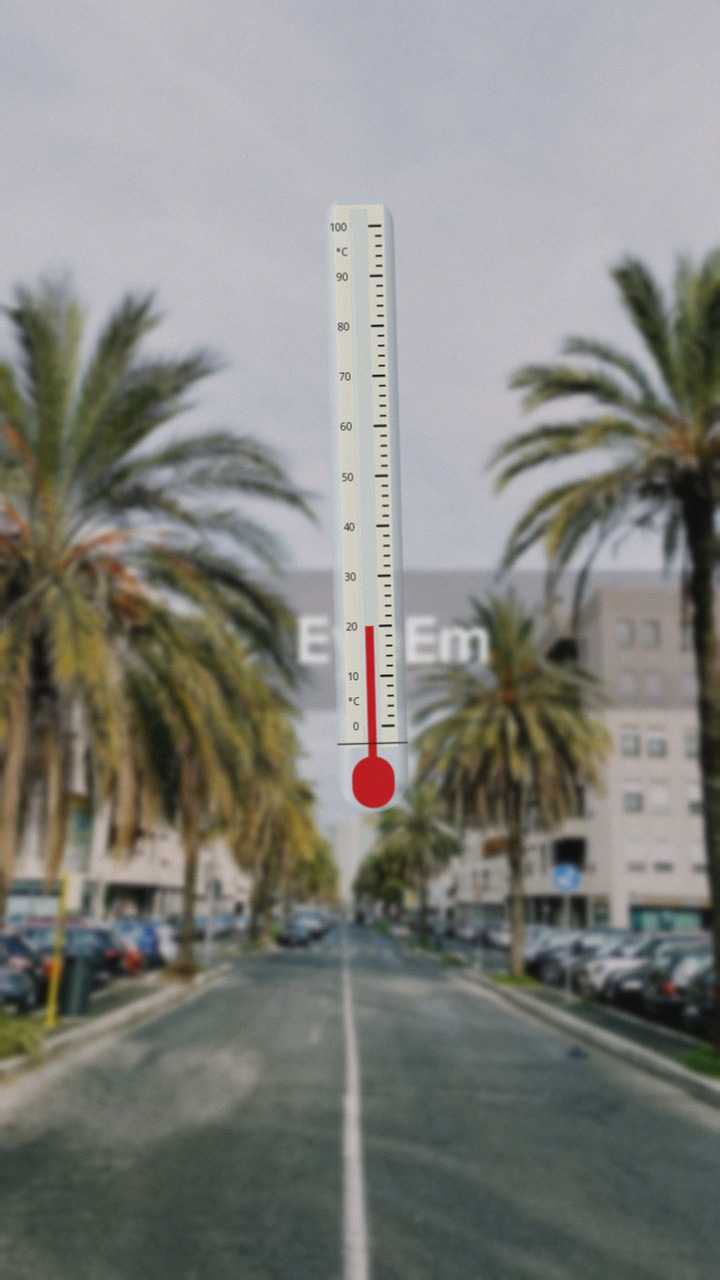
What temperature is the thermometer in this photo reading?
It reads 20 °C
